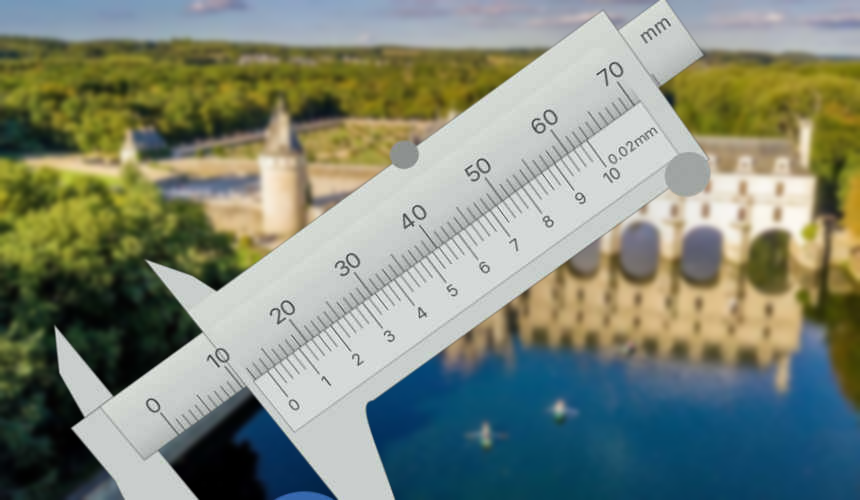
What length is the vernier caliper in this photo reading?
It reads 13.8 mm
